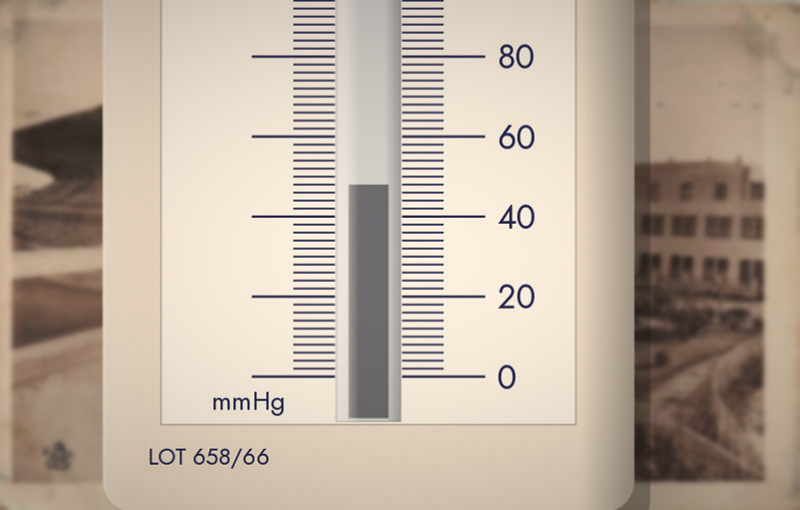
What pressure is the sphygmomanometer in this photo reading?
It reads 48 mmHg
